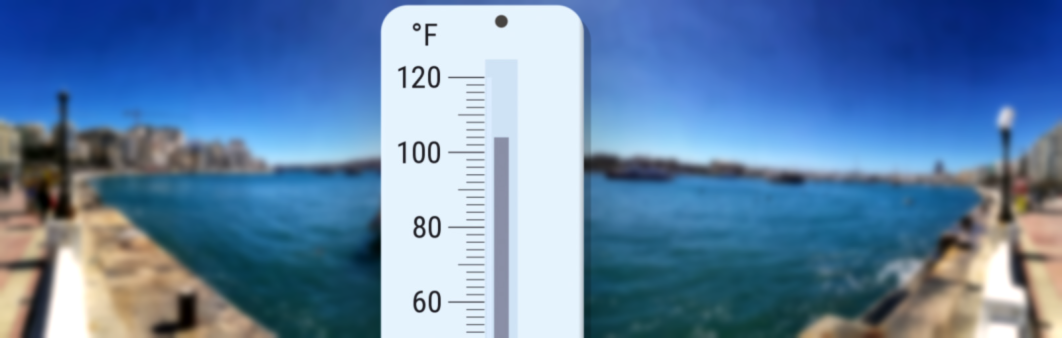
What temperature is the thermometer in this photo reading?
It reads 104 °F
